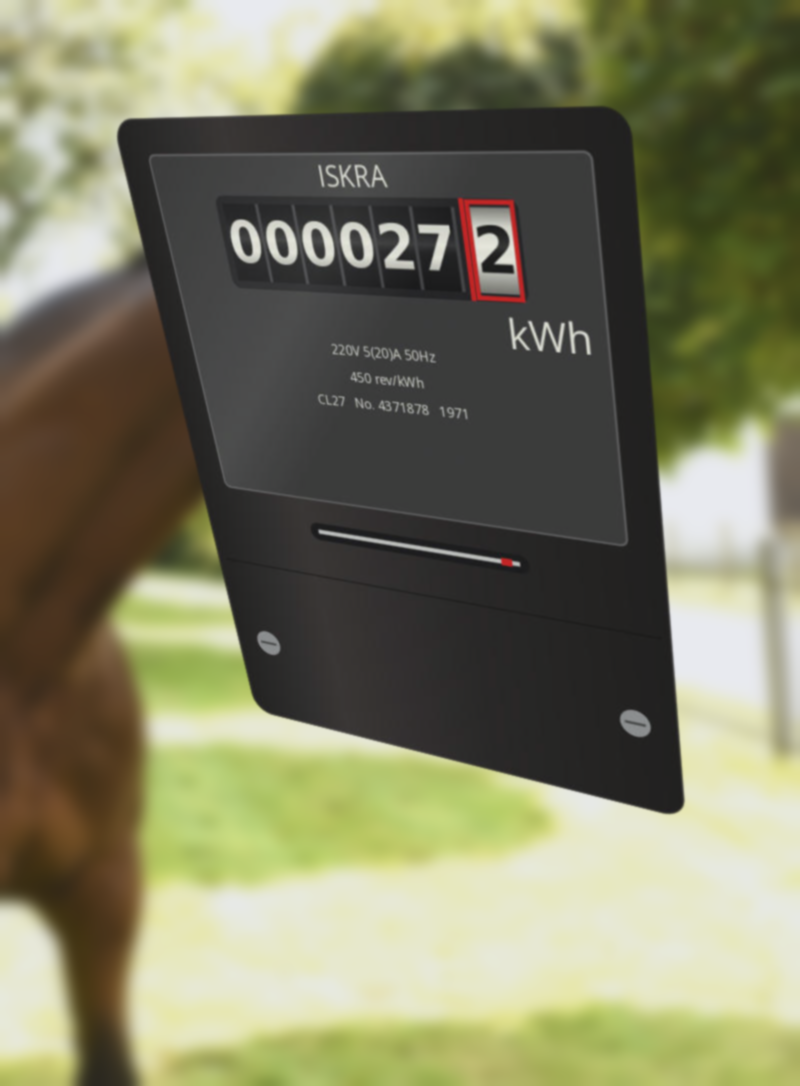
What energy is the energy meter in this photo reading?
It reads 27.2 kWh
